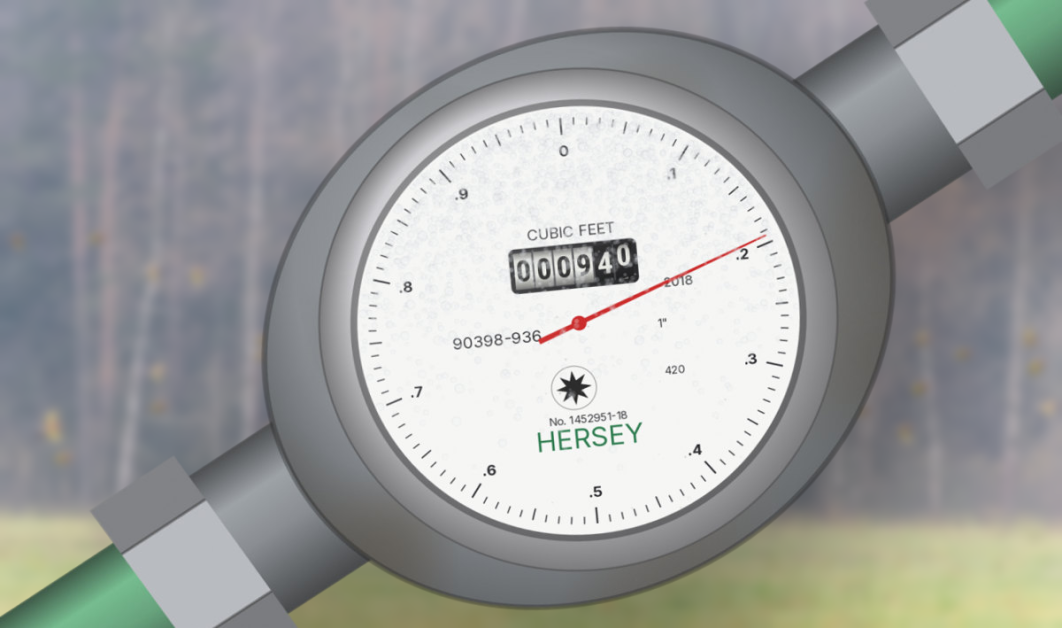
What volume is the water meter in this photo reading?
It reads 940.19 ft³
